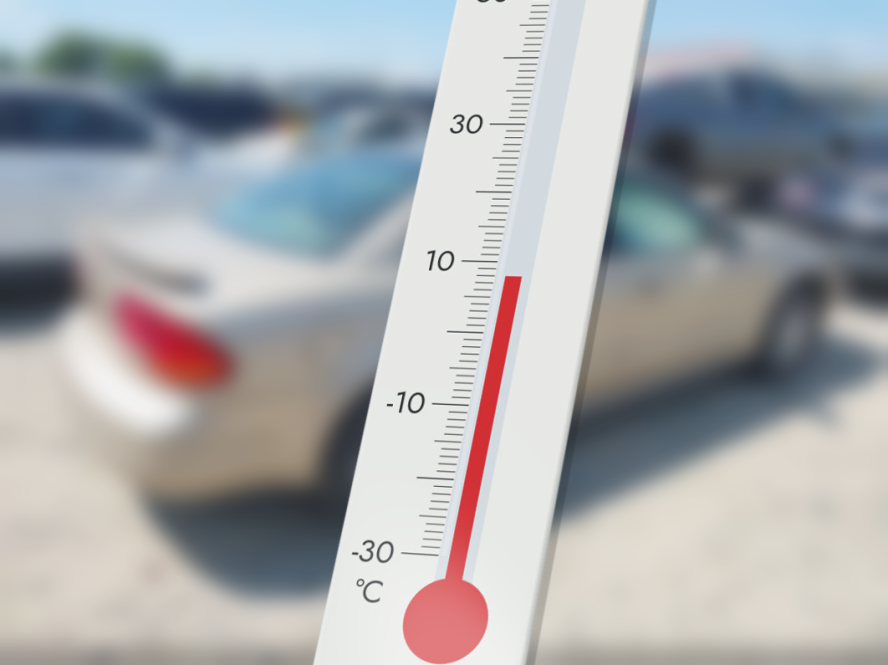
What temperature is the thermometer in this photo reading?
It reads 8 °C
